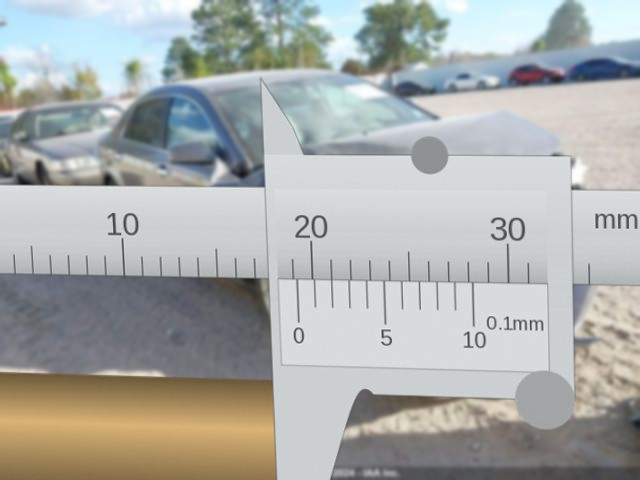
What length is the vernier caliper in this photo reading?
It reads 19.2 mm
